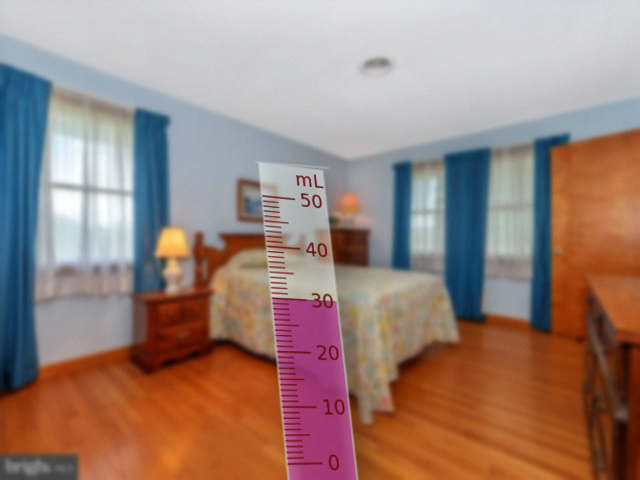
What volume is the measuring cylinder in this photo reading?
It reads 30 mL
